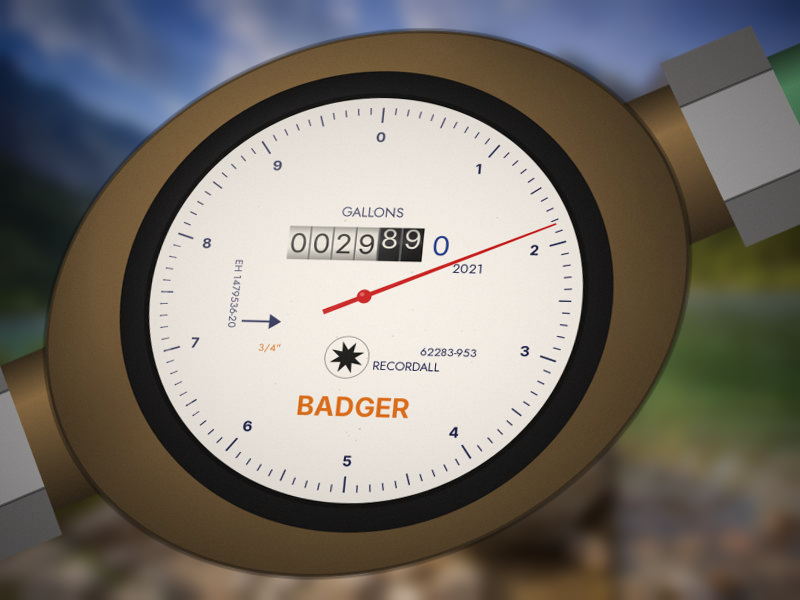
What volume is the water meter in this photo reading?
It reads 29891.8 gal
